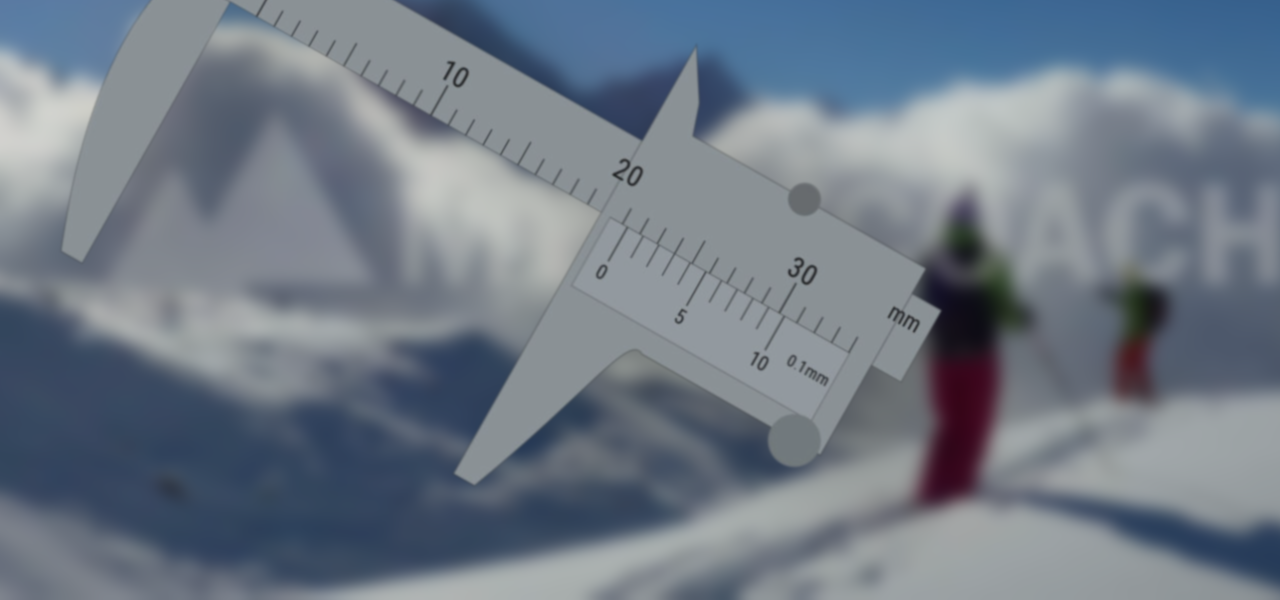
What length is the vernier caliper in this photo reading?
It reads 21.3 mm
